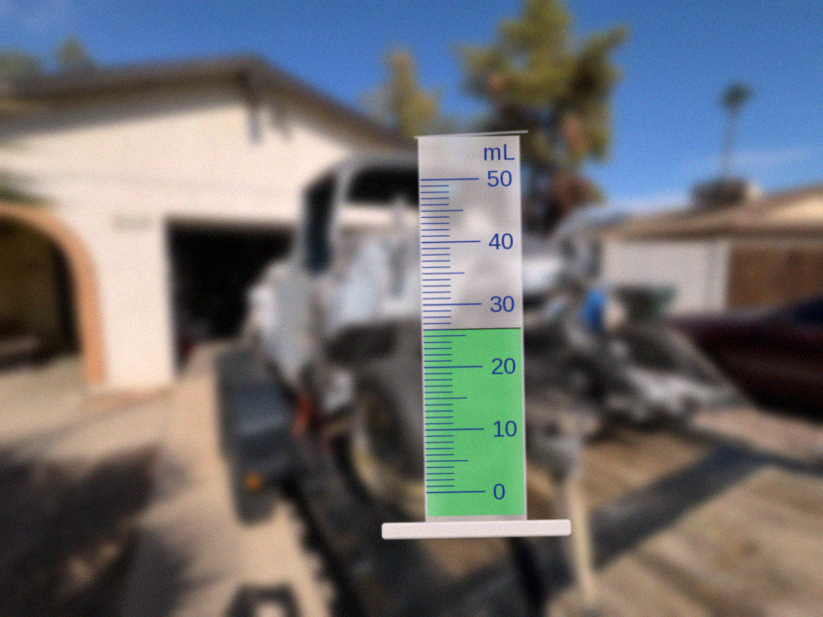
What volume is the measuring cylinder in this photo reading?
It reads 26 mL
